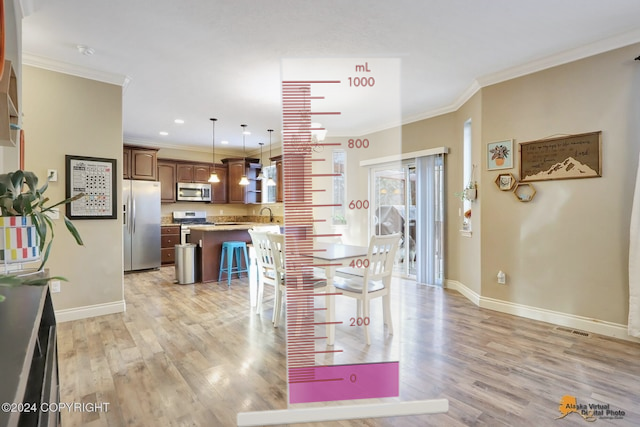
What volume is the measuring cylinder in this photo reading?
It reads 50 mL
